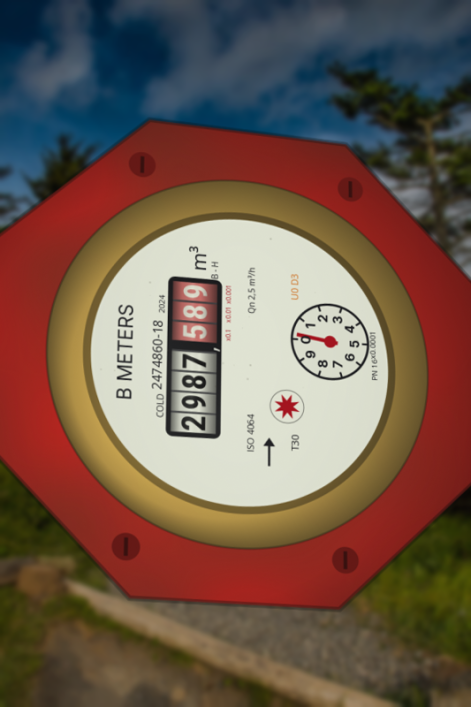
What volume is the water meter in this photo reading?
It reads 2987.5890 m³
